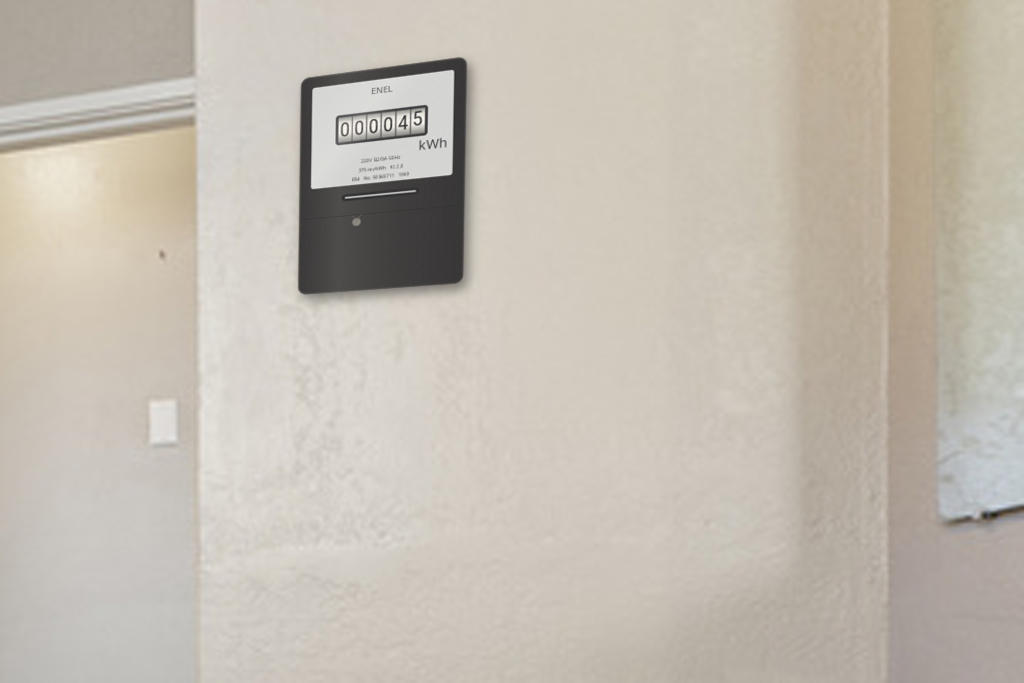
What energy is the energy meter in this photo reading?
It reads 45 kWh
